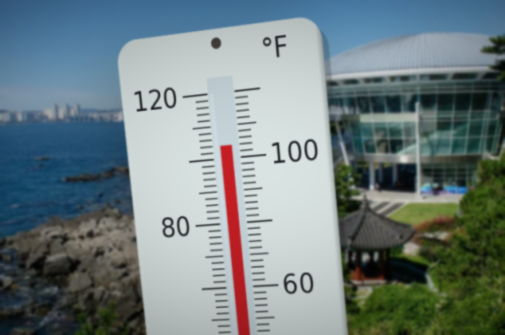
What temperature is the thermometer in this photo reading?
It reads 104 °F
